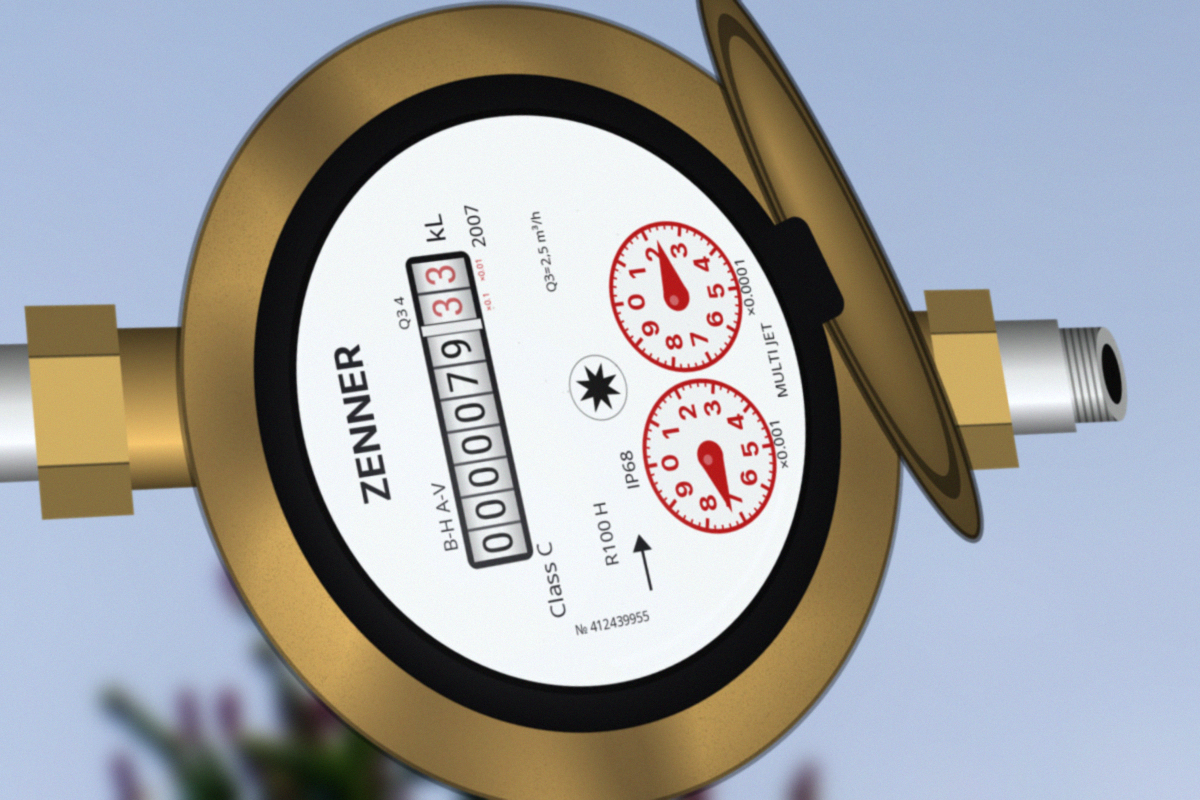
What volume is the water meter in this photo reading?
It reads 79.3372 kL
